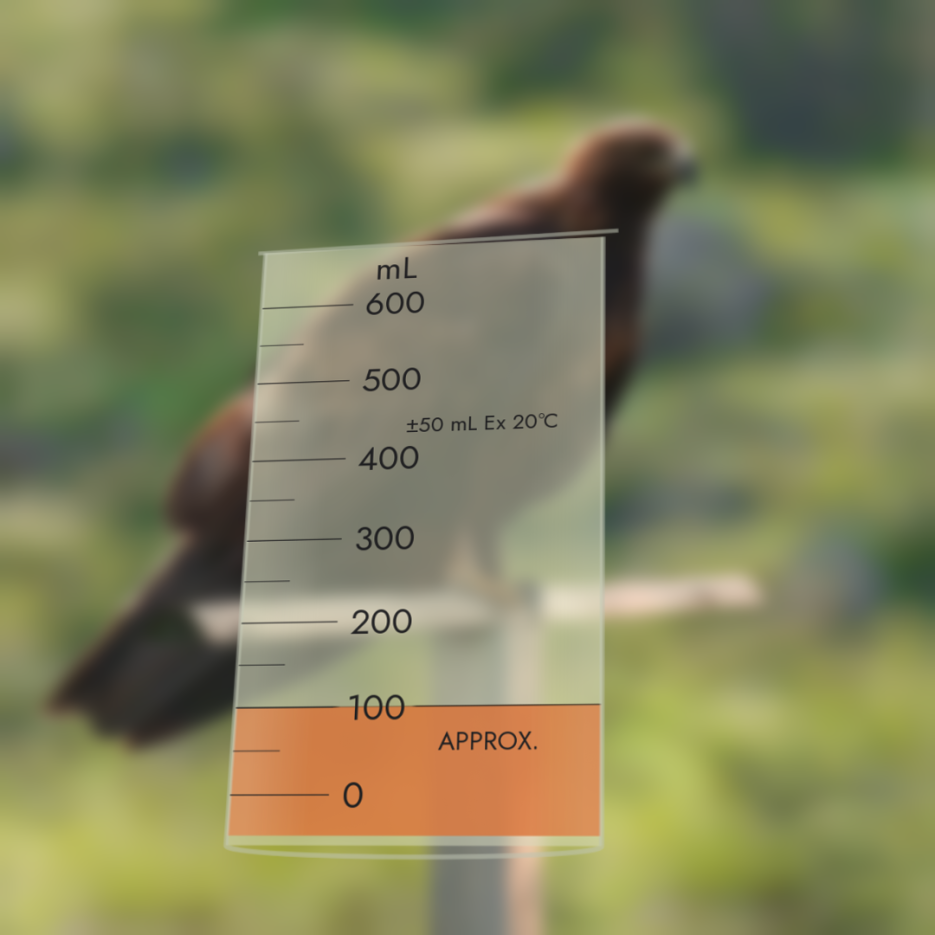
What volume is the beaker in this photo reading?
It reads 100 mL
